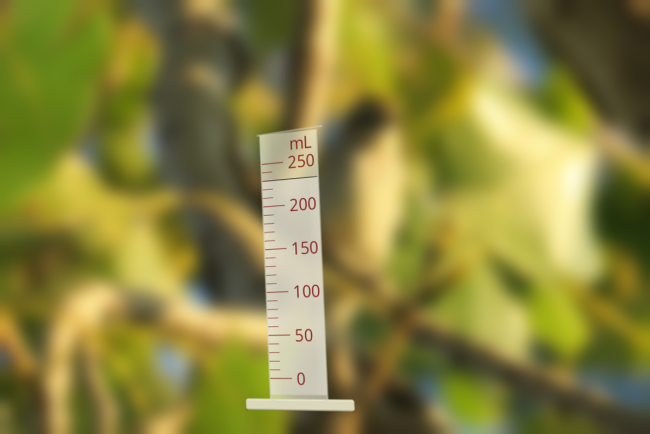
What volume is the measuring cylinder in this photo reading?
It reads 230 mL
